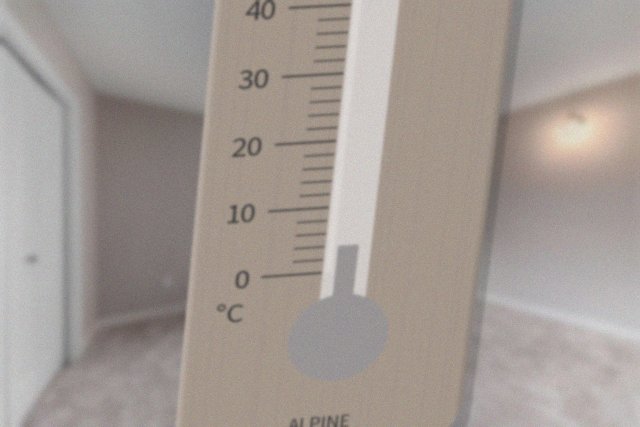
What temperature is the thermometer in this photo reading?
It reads 4 °C
